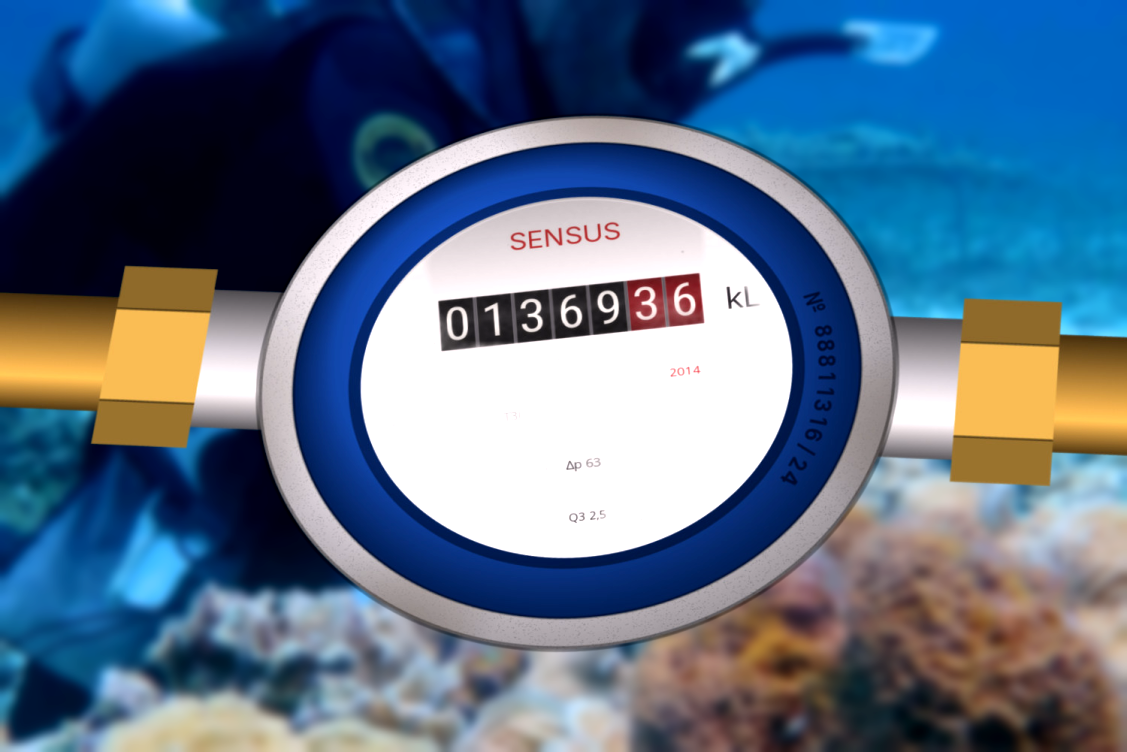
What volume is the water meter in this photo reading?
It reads 1369.36 kL
